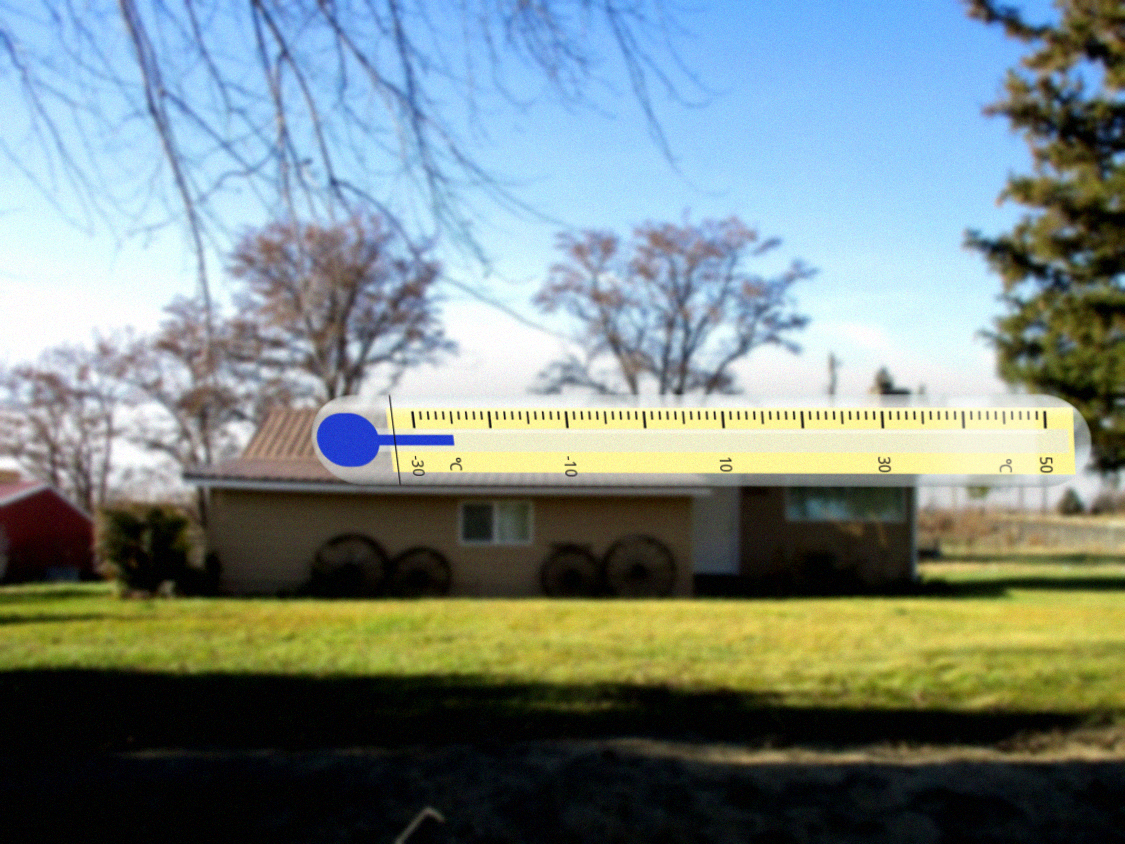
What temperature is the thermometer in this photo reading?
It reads -25 °C
